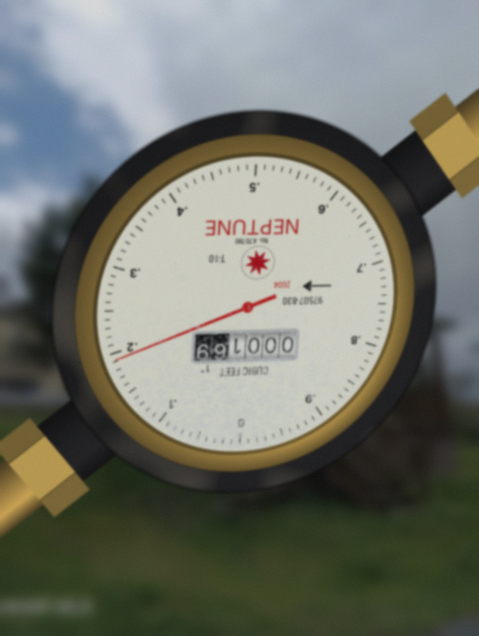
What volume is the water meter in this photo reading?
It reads 169.19 ft³
